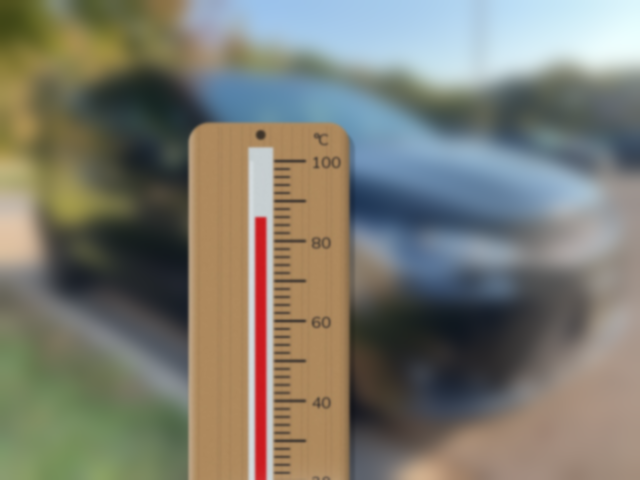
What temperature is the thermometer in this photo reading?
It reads 86 °C
